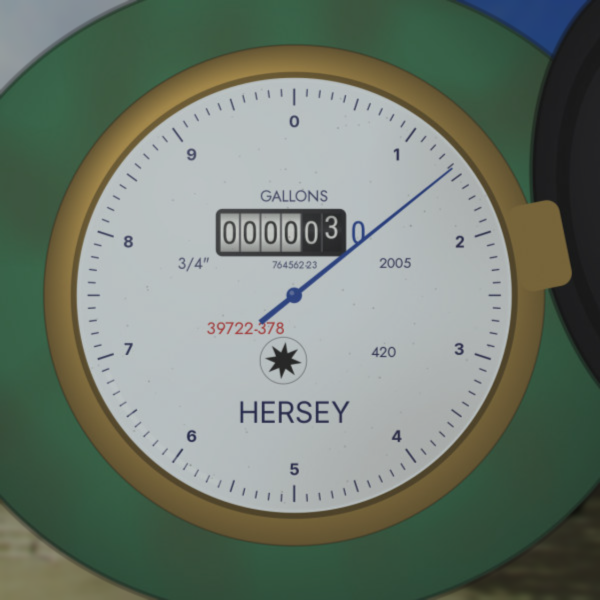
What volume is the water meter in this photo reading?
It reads 31.4 gal
